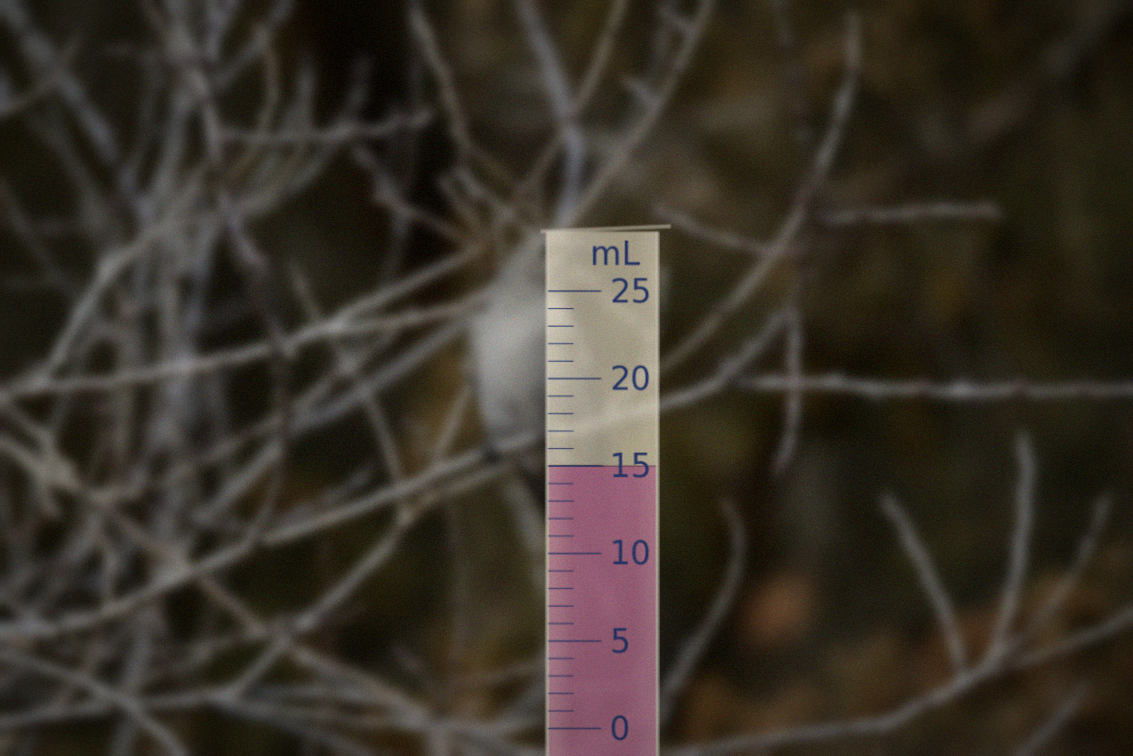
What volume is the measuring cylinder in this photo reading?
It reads 15 mL
